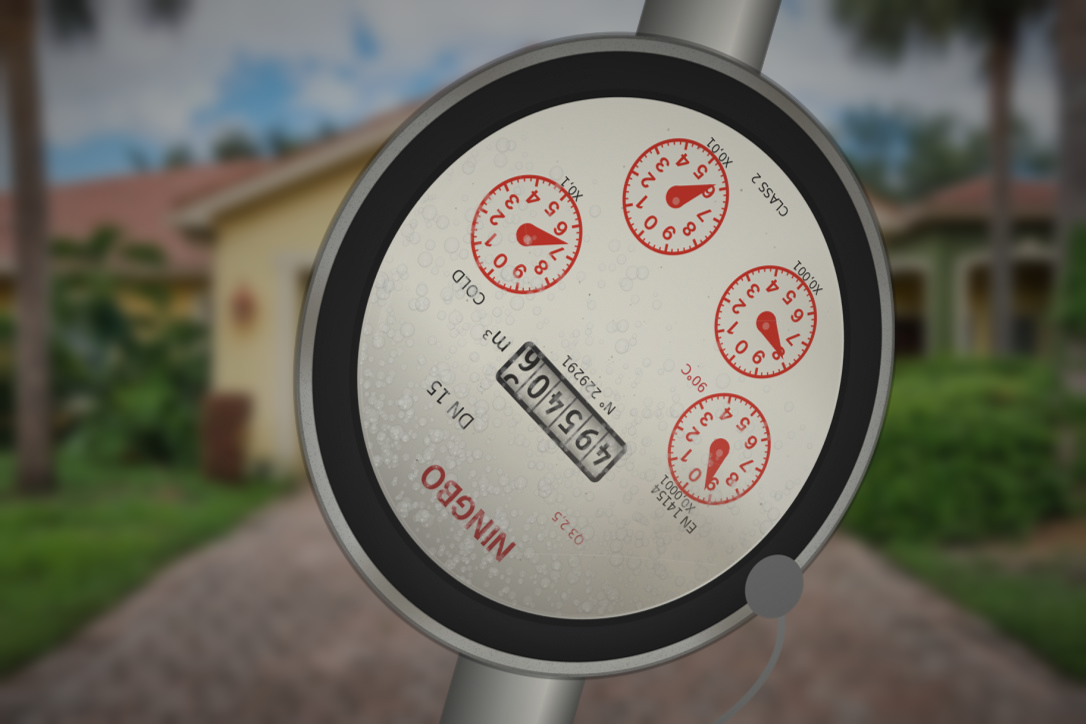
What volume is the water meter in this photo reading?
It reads 495405.6579 m³
